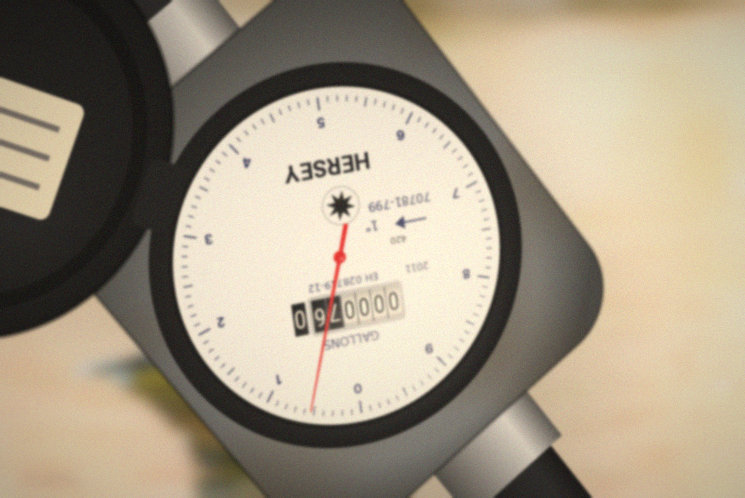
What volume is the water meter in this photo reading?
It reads 760.5 gal
